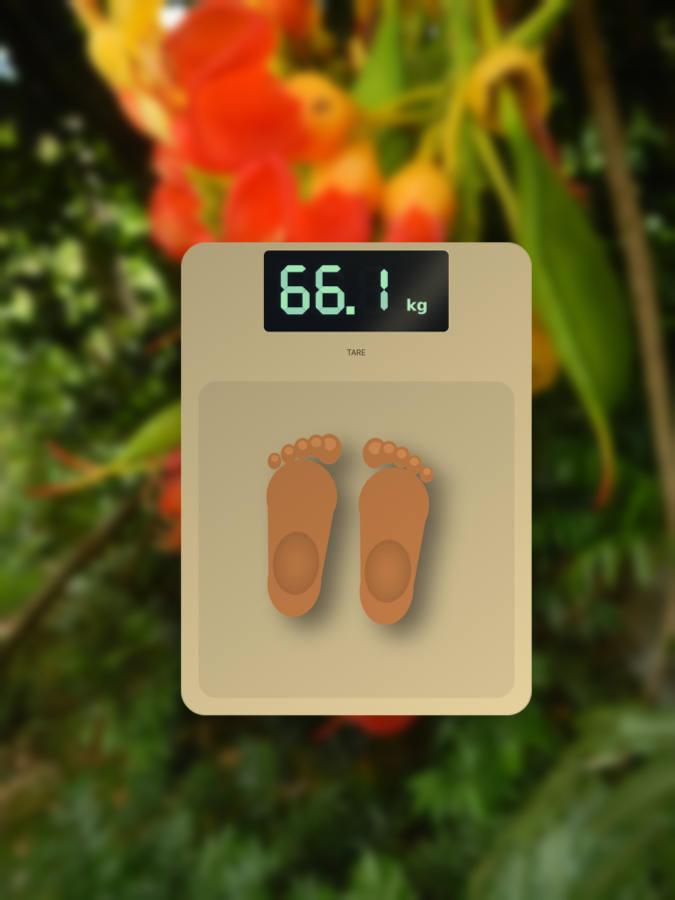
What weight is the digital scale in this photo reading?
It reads 66.1 kg
